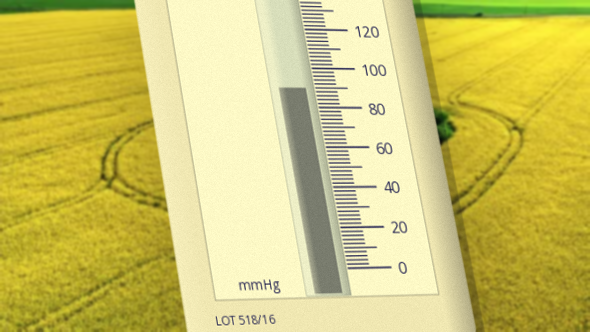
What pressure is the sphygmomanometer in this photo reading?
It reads 90 mmHg
